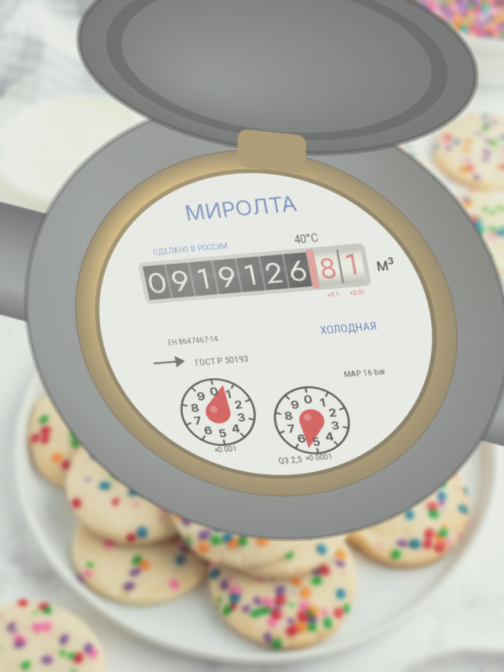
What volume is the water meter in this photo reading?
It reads 919126.8105 m³
